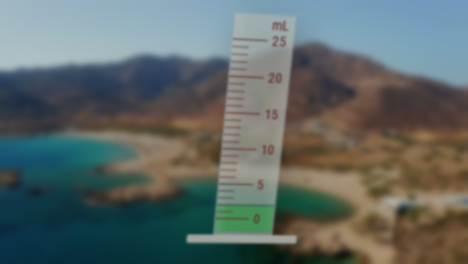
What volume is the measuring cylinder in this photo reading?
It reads 2 mL
